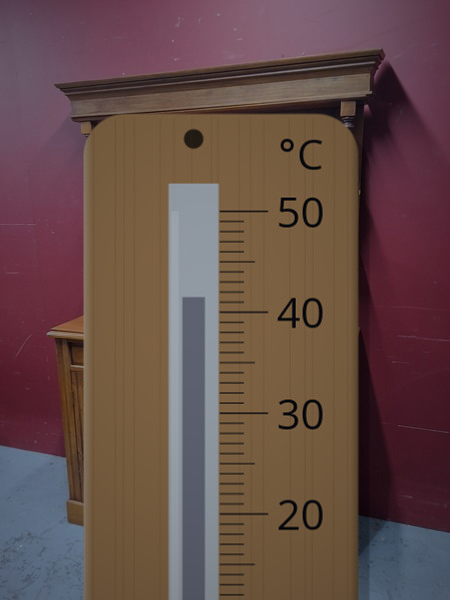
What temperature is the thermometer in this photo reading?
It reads 41.5 °C
